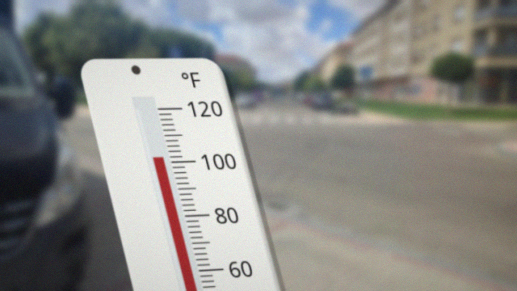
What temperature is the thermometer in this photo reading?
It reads 102 °F
